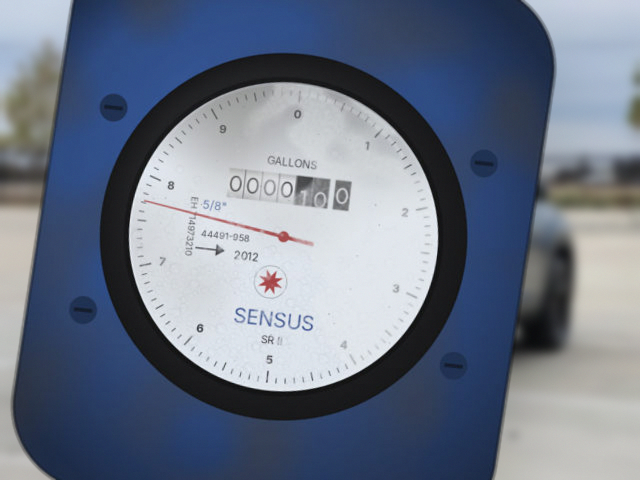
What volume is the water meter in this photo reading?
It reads 97.7 gal
